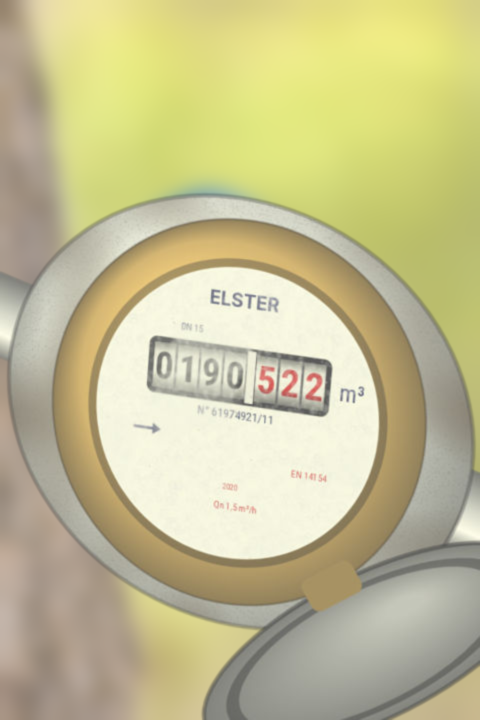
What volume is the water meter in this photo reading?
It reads 190.522 m³
